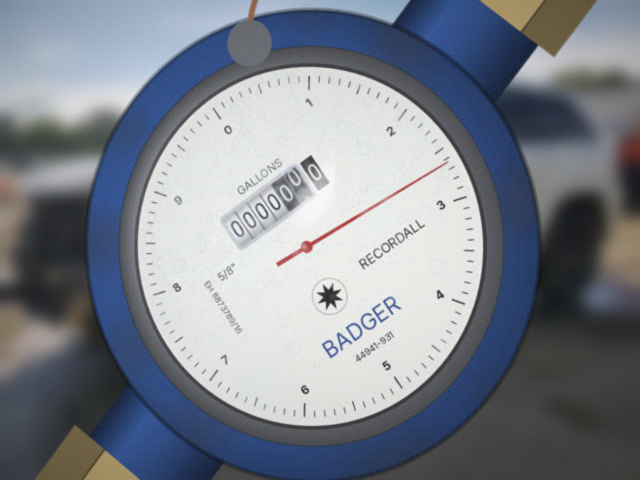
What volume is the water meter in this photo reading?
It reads 2.6 gal
